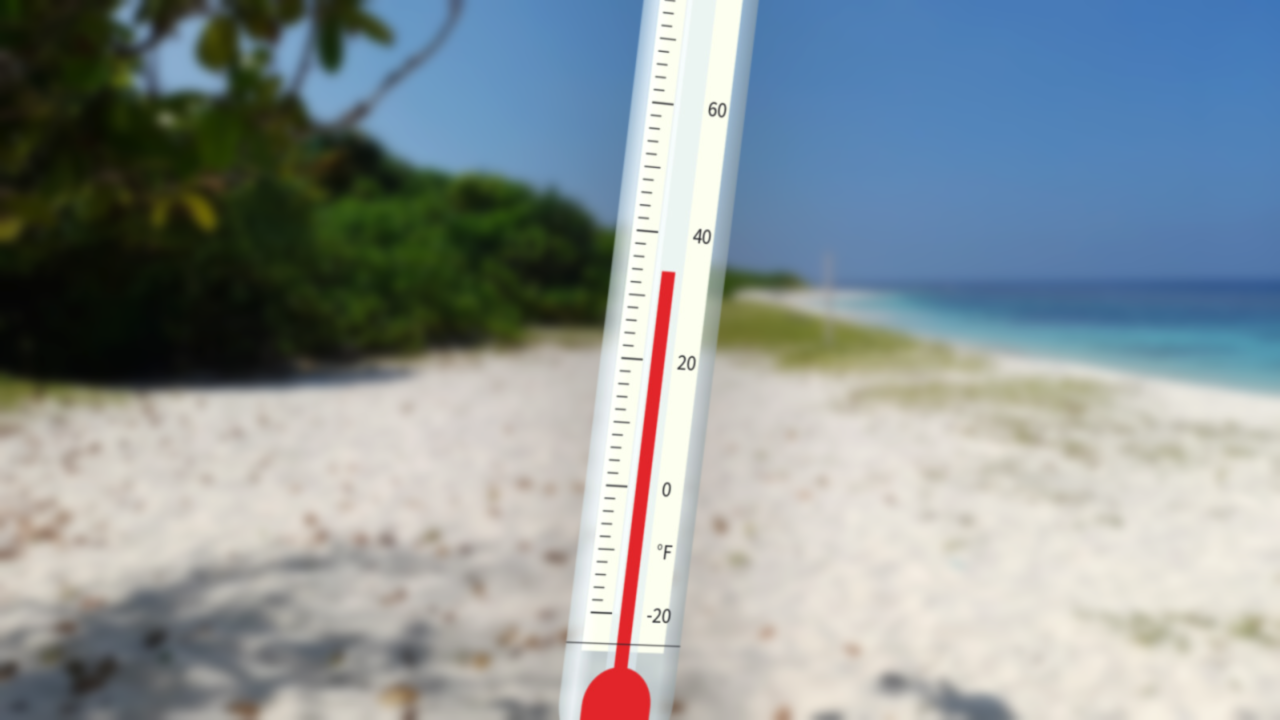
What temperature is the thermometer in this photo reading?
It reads 34 °F
